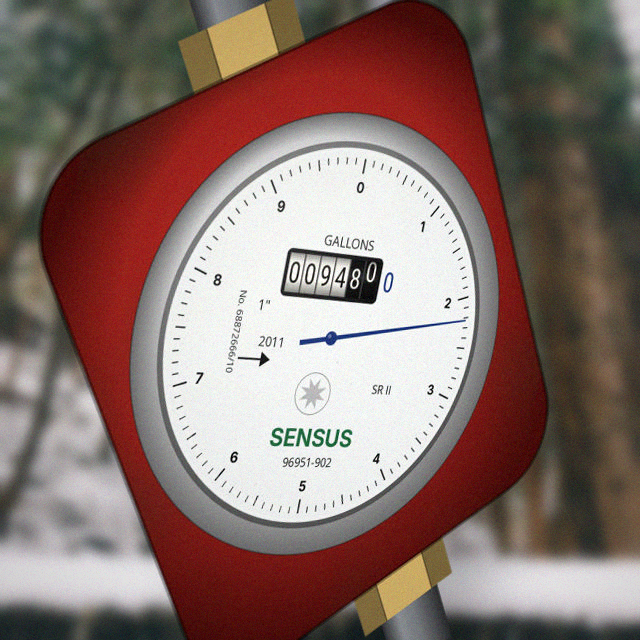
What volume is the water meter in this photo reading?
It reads 94802.2 gal
